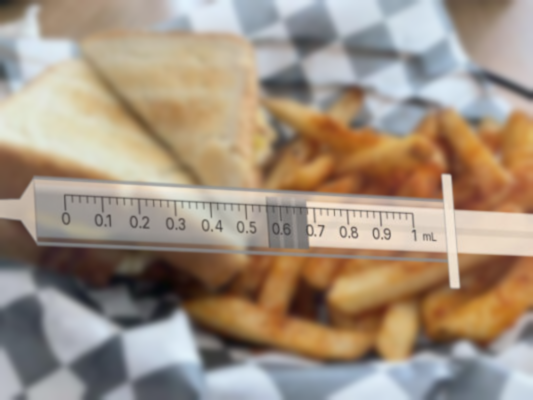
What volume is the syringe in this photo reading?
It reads 0.56 mL
